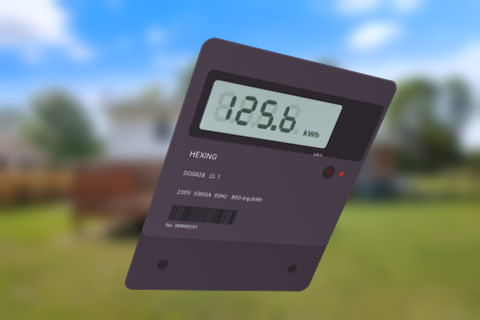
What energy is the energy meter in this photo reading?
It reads 125.6 kWh
